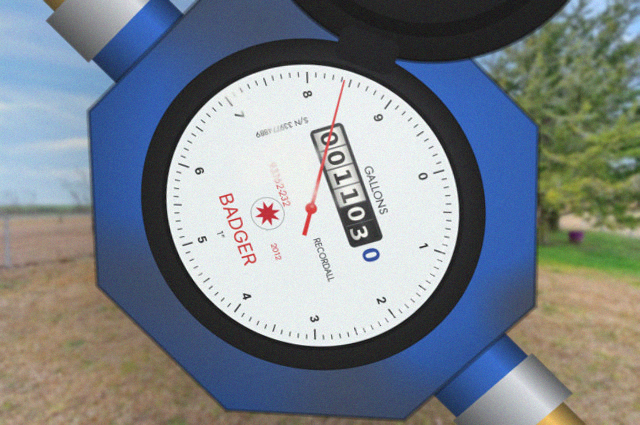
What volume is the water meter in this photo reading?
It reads 11028.4 gal
